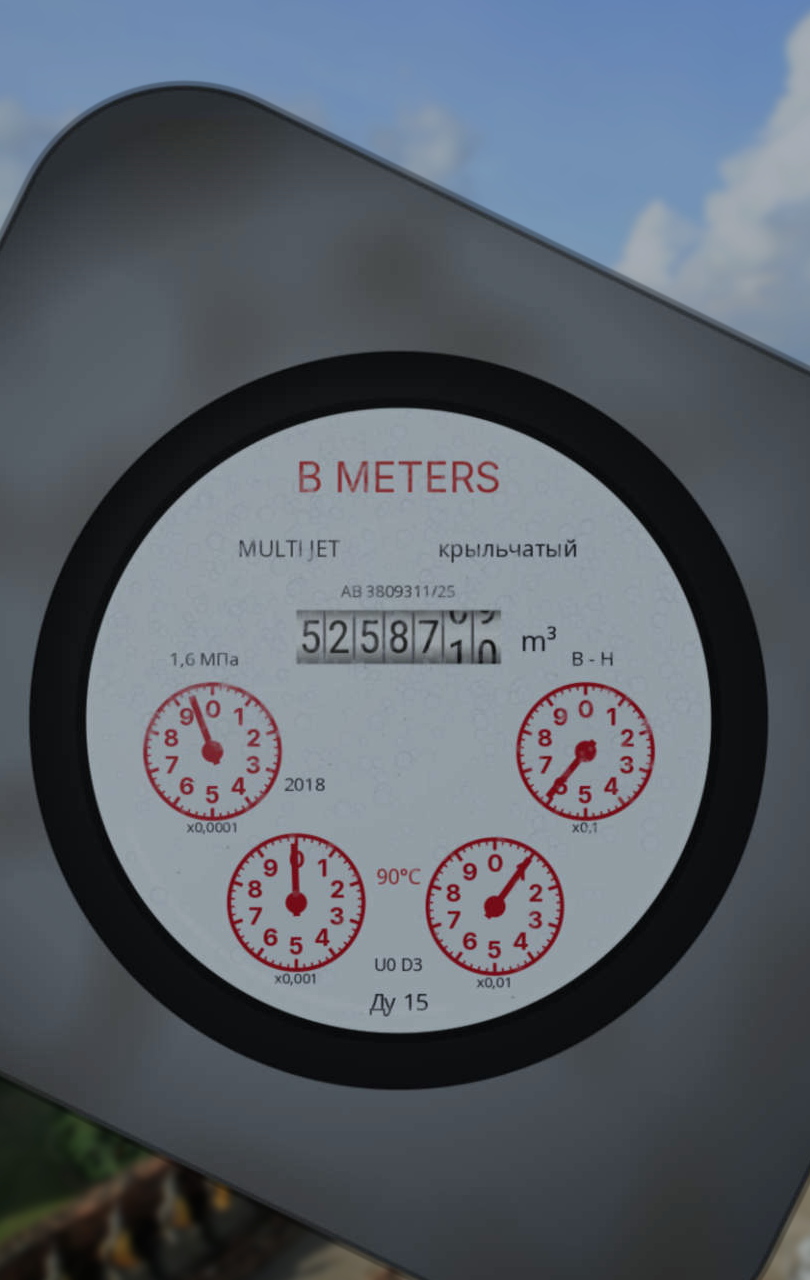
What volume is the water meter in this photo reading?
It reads 5258709.6099 m³
